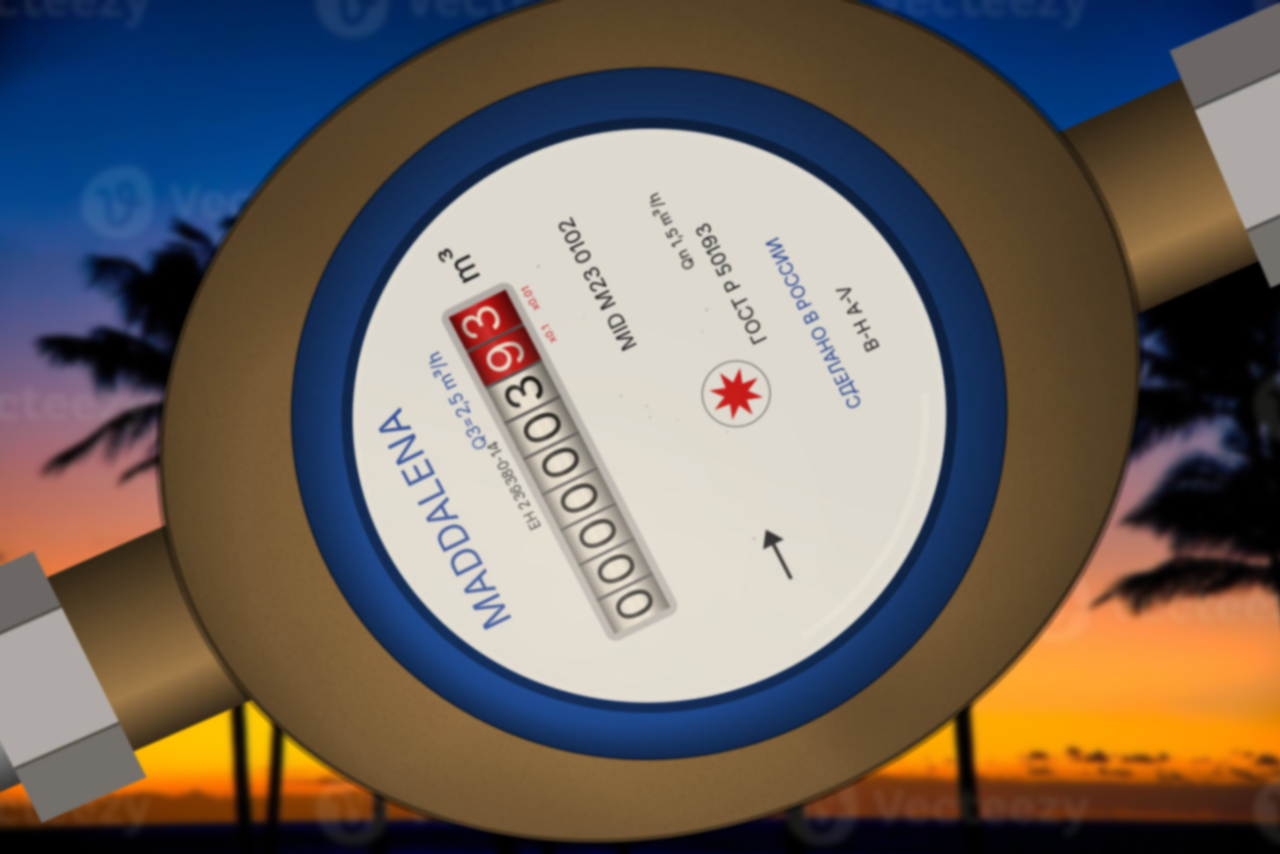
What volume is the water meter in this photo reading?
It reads 3.93 m³
